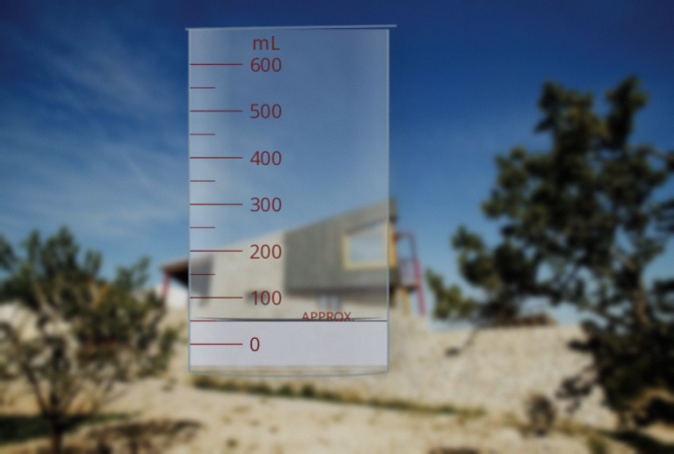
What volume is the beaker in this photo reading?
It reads 50 mL
